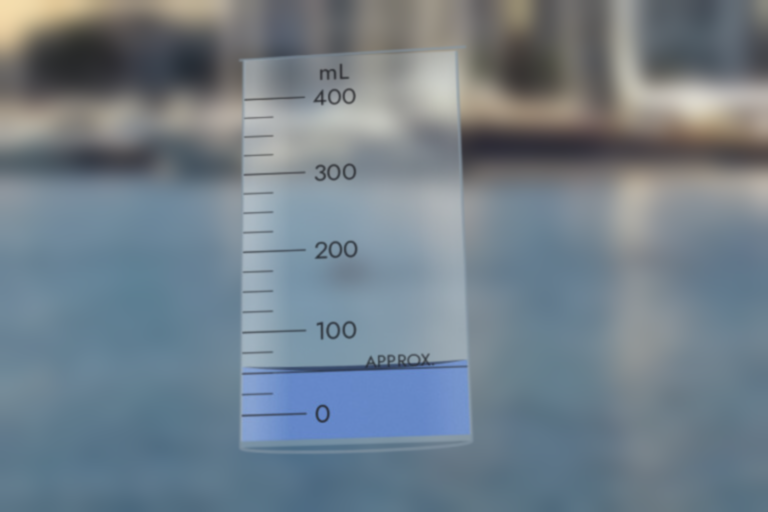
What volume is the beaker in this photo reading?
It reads 50 mL
